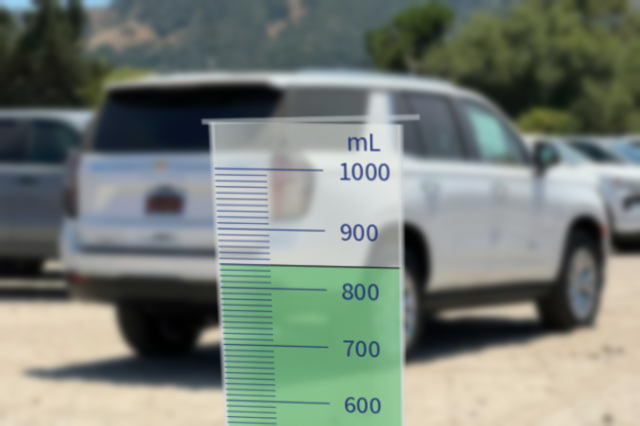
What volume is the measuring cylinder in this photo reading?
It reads 840 mL
